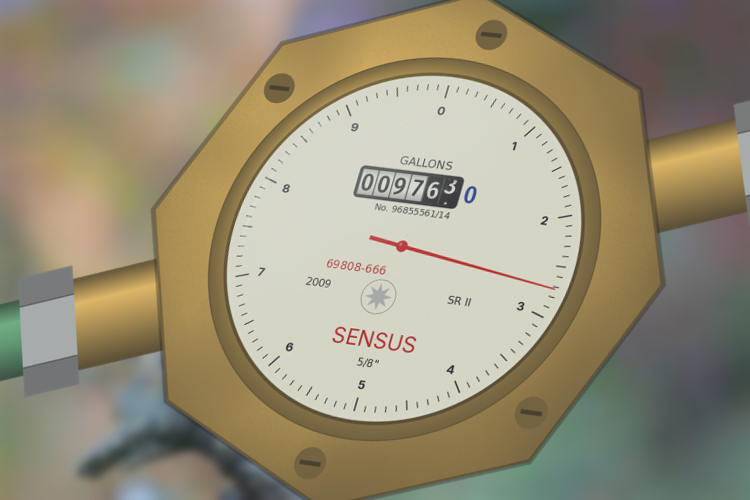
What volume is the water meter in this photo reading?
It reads 97632.7 gal
